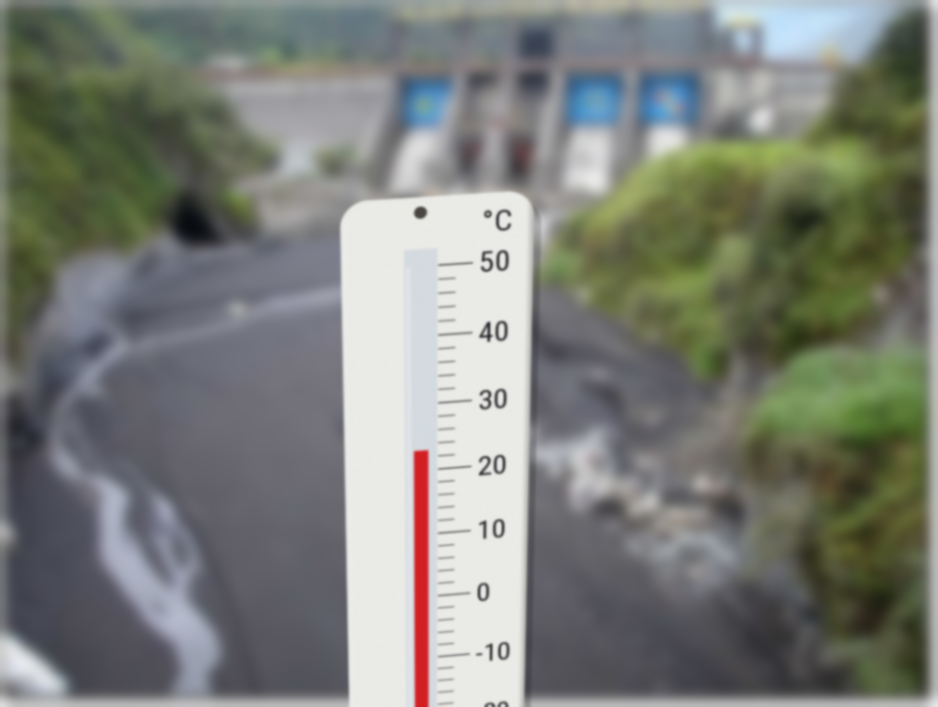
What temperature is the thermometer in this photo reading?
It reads 23 °C
